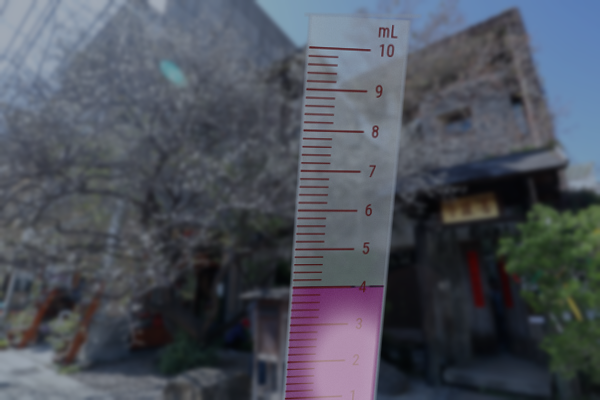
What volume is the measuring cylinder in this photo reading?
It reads 4 mL
